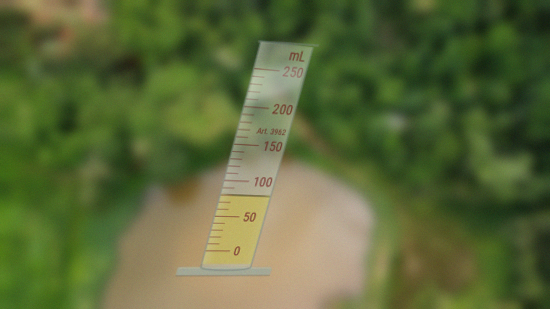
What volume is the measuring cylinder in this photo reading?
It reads 80 mL
